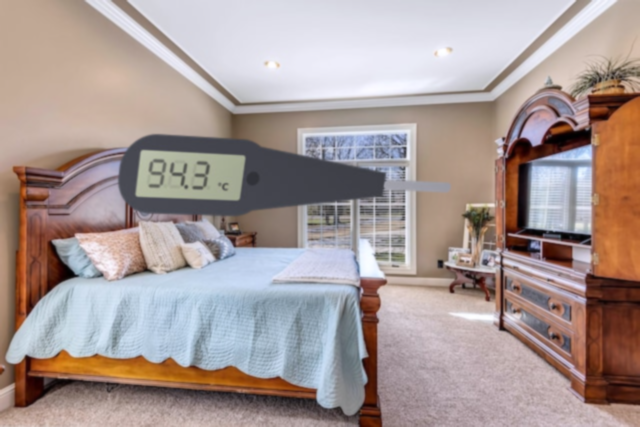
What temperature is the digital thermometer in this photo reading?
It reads 94.3 °C
